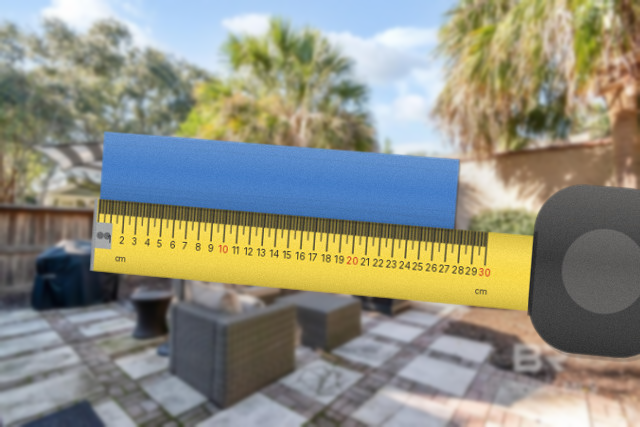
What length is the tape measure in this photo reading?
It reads 27.5 cm
